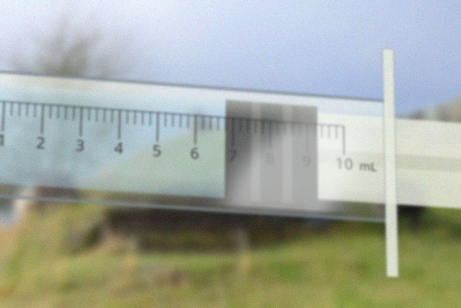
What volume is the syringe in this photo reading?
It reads 6.8 mL
